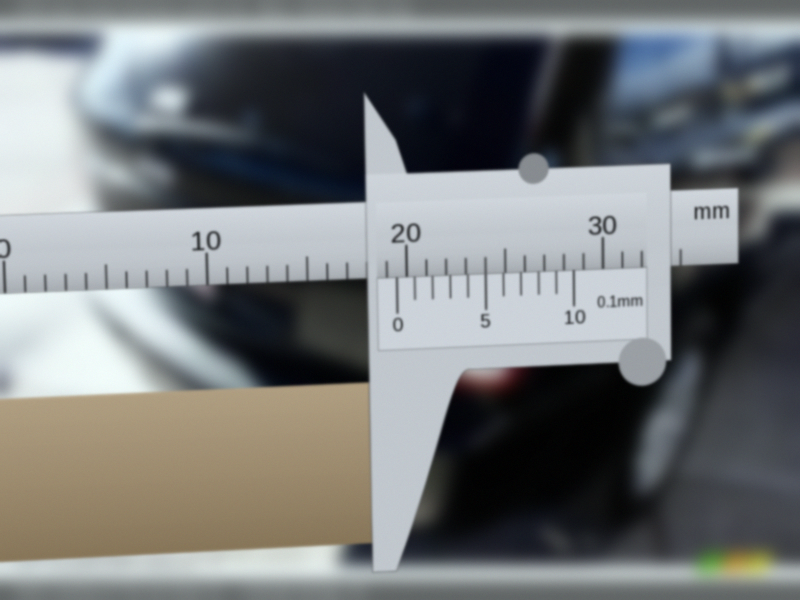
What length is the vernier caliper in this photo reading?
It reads 19.5 mm
